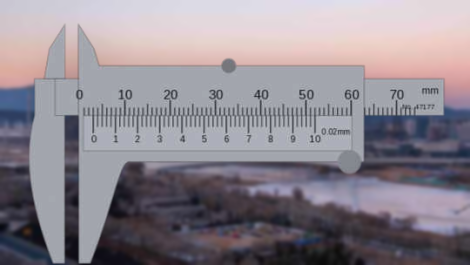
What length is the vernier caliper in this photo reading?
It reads 3.0 mm
